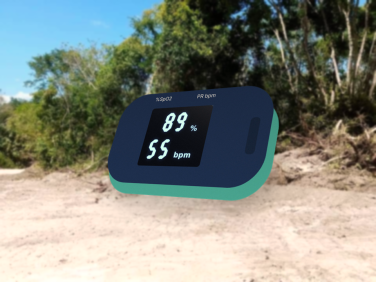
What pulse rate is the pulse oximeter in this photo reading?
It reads 55 bpm
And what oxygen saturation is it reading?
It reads 89 %
